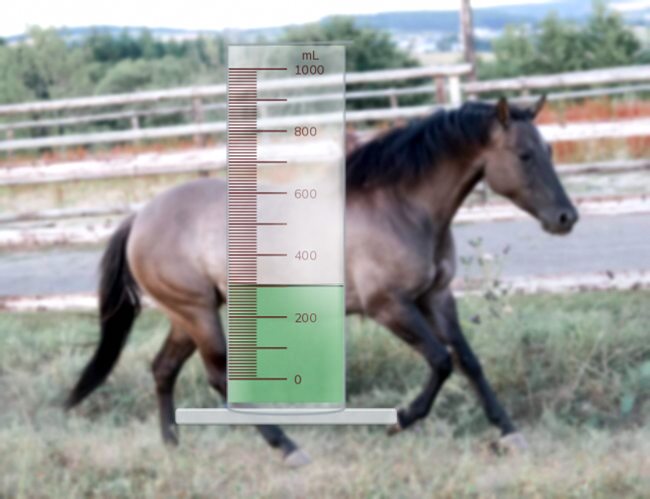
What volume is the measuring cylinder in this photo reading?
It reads 300 mL
